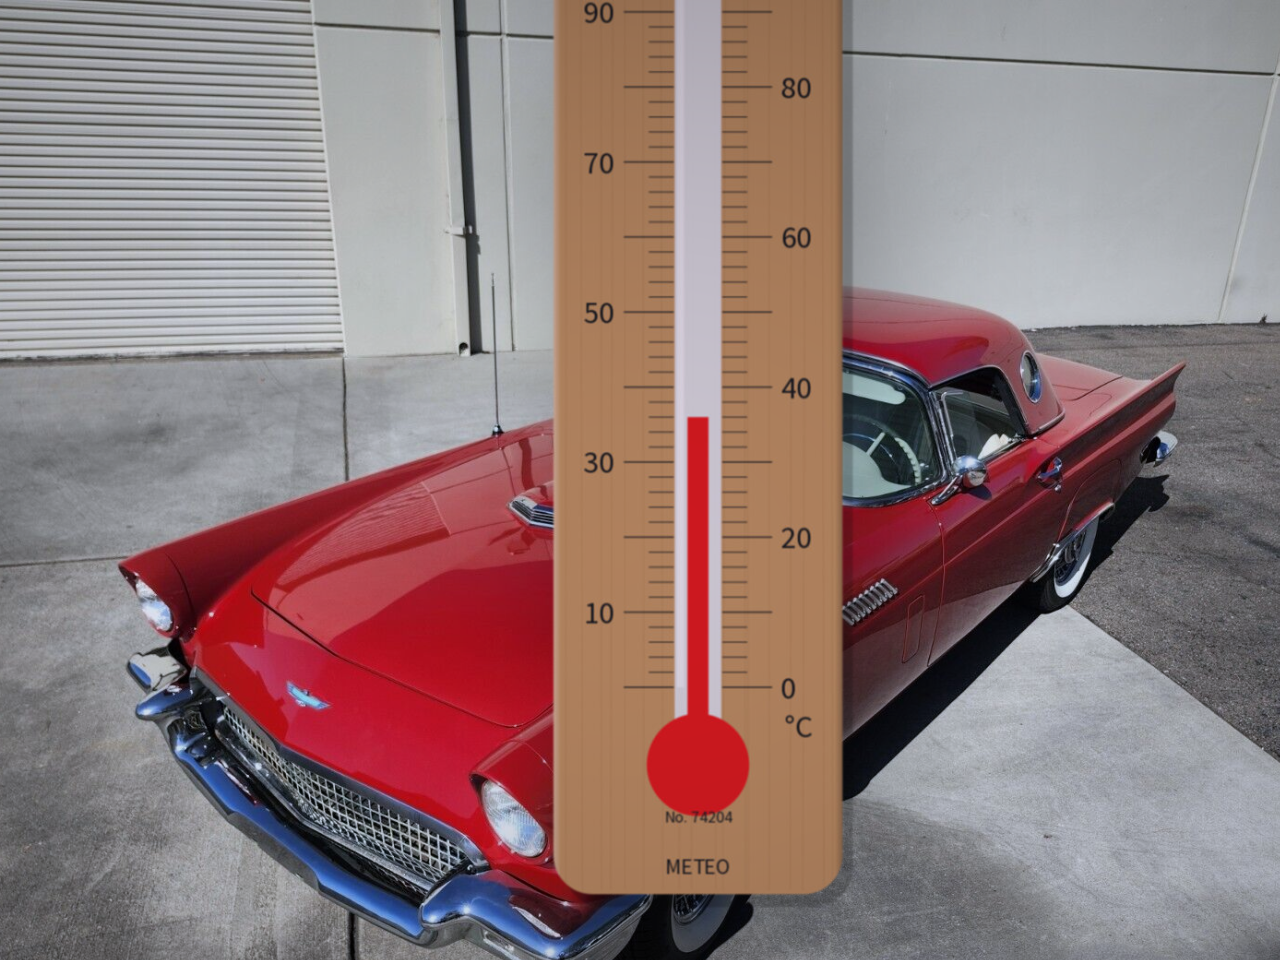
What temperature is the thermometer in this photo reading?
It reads 36 °C
